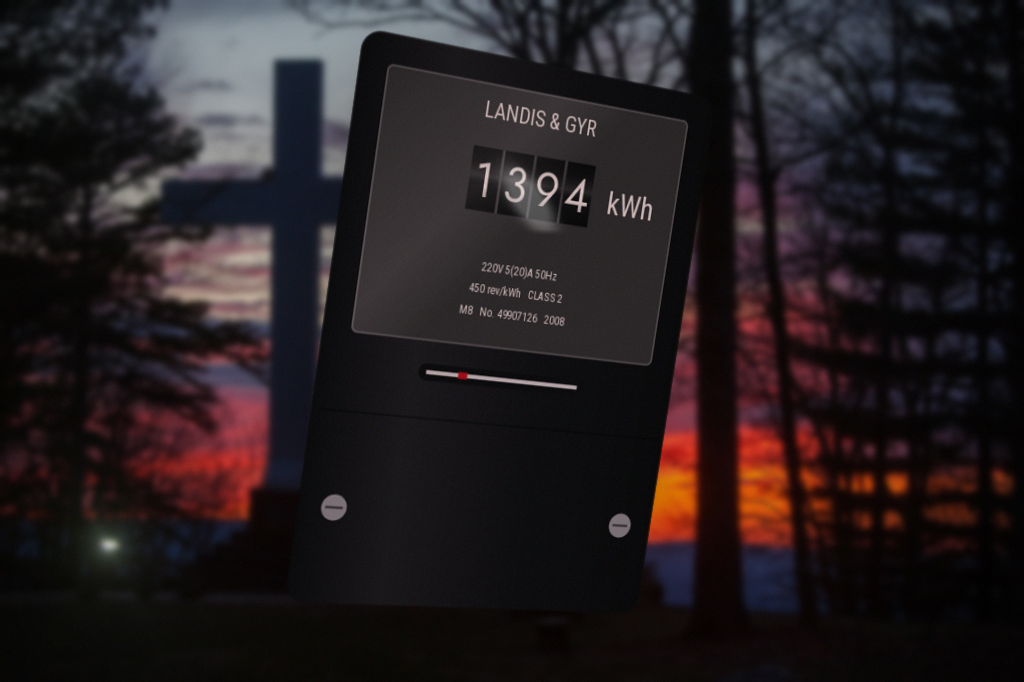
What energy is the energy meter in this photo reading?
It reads 1394 kWh
